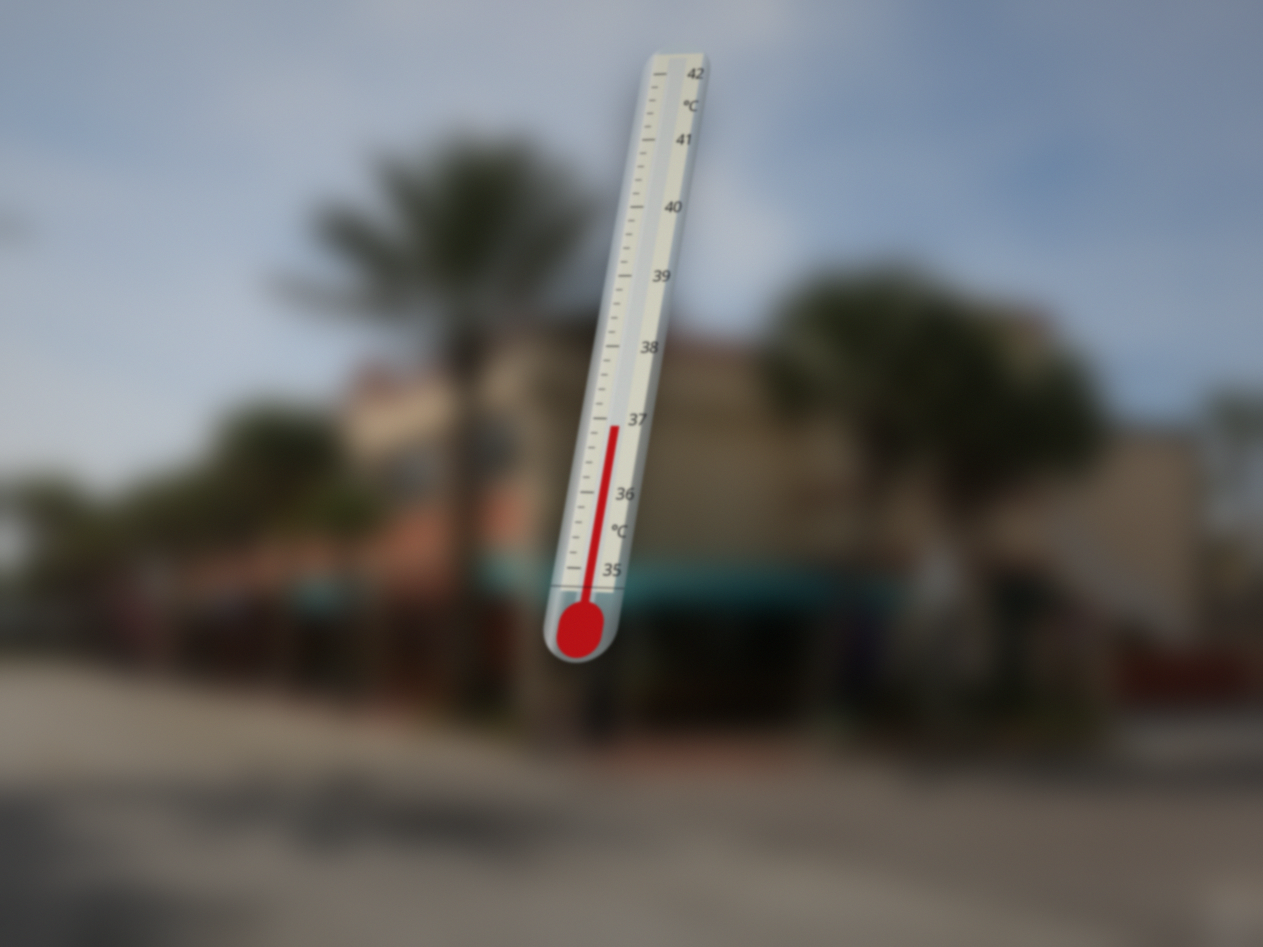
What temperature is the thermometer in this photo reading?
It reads 36.9 °C
